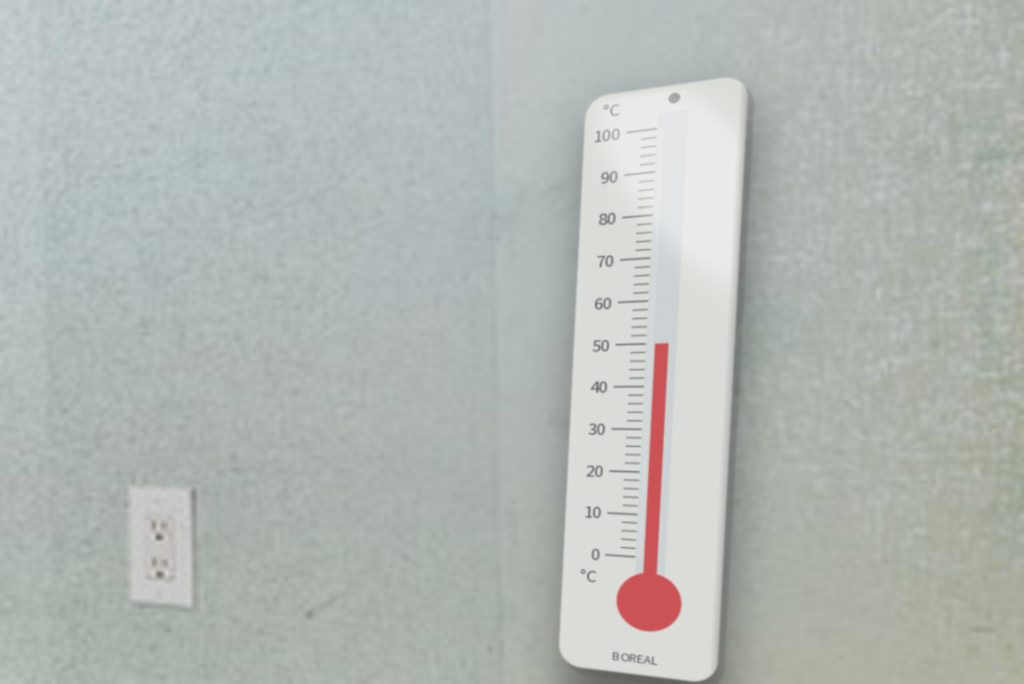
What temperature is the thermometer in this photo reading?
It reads 50 °C
